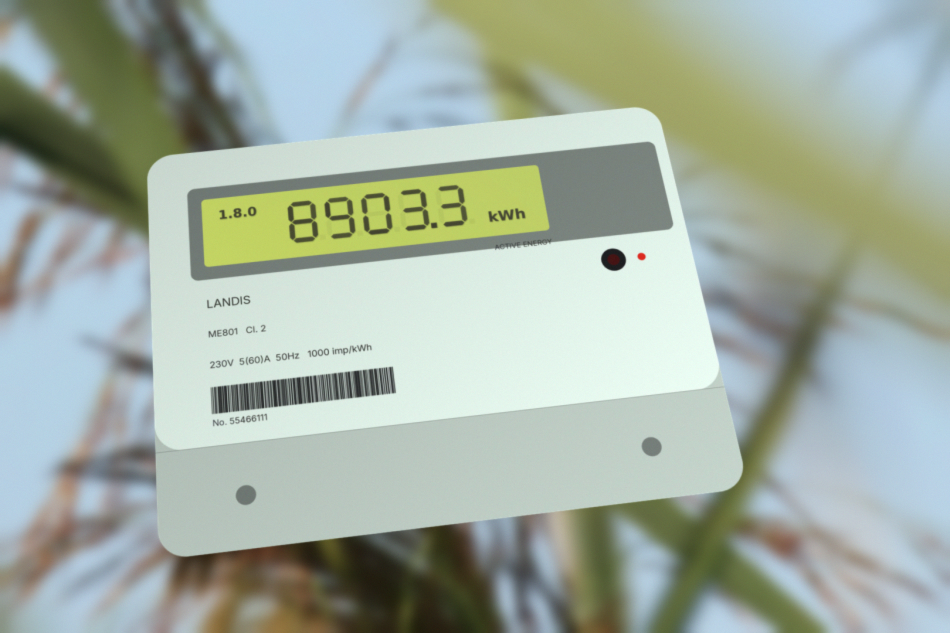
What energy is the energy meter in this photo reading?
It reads 8903.3 kWh
